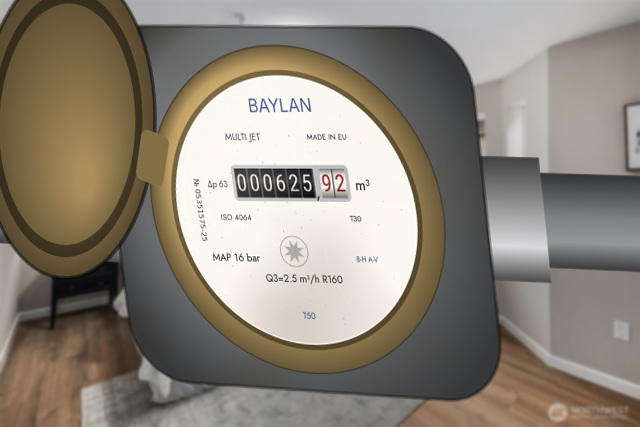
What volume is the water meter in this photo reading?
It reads 625.92 m³
